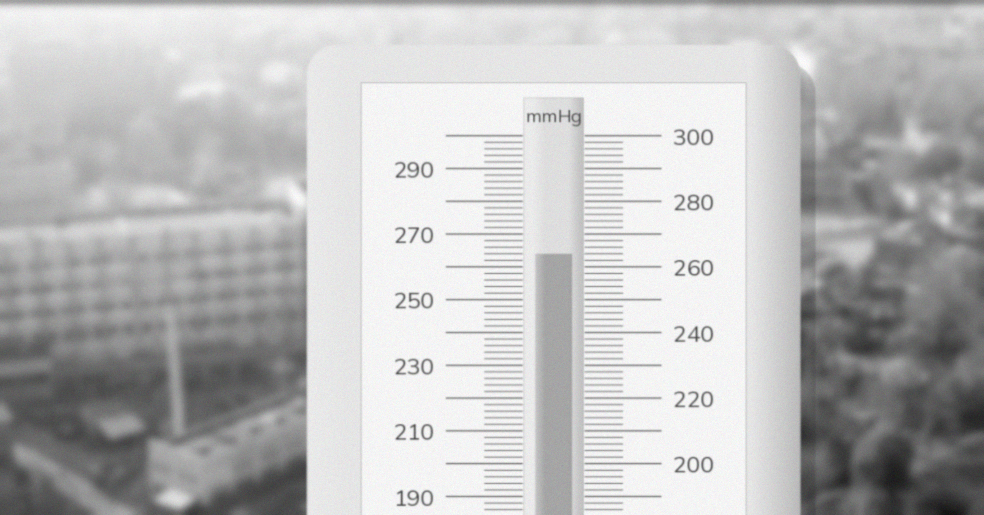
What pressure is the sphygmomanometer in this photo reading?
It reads 264 mmHg
